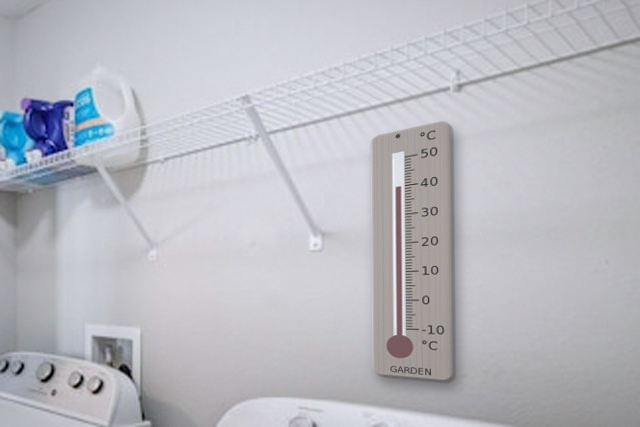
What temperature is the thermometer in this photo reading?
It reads 40 °C
